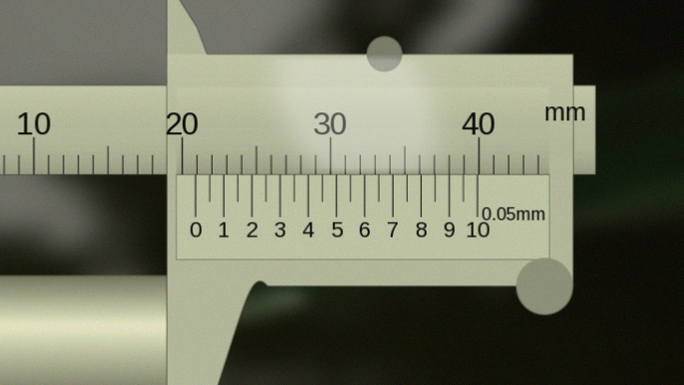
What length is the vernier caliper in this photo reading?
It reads 20.9 mm
